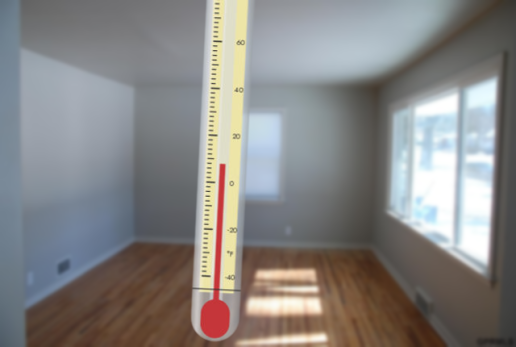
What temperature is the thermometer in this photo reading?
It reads 8 °F
